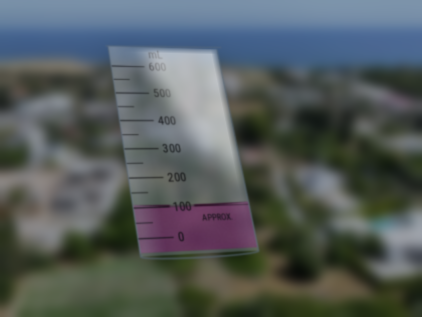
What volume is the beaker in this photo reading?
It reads 100 mL
